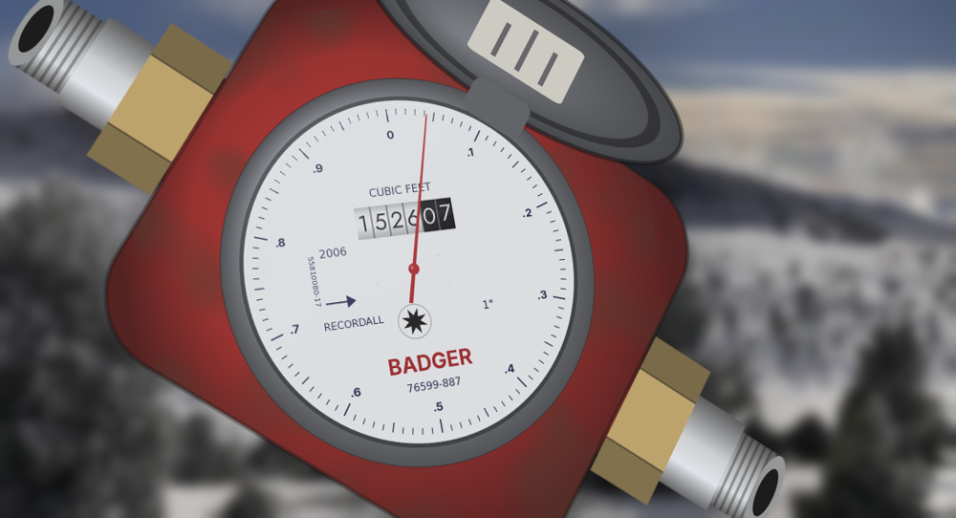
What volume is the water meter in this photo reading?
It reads 152607.04 ft³
